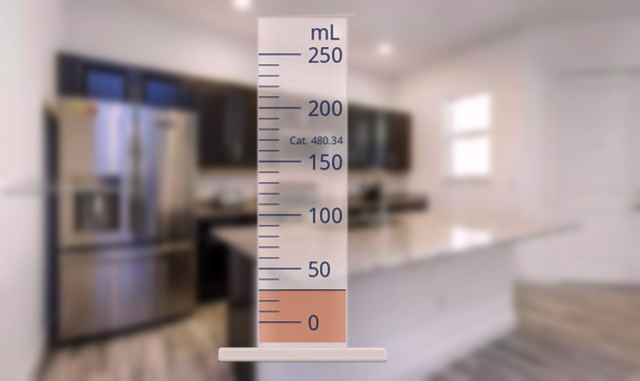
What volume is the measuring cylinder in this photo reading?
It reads 30 mL
